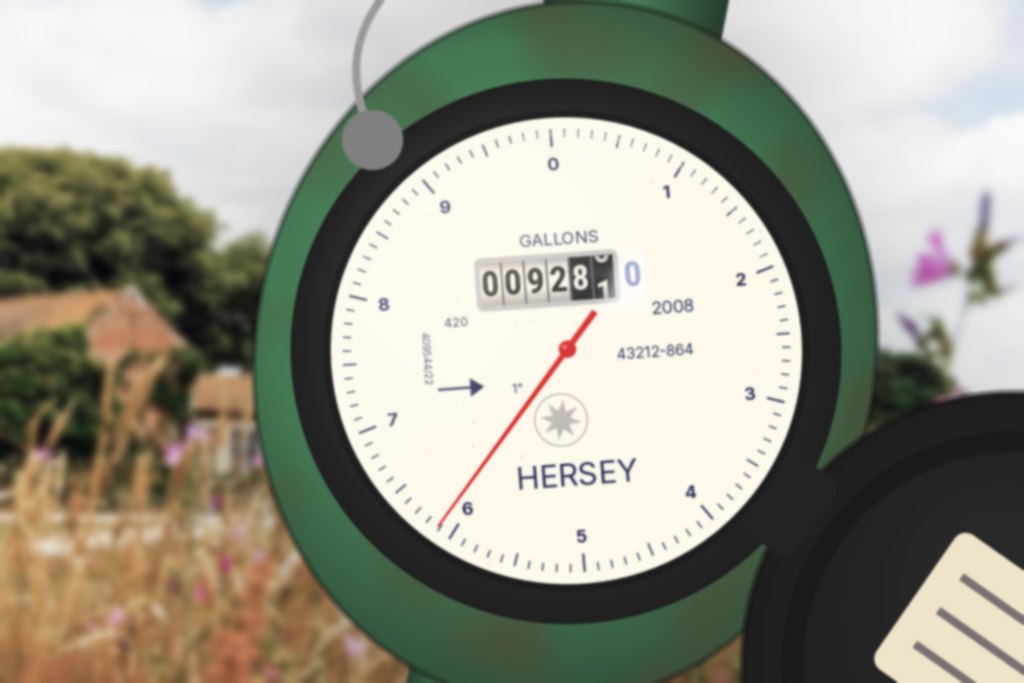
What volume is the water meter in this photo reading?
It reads 92806.1 gal
